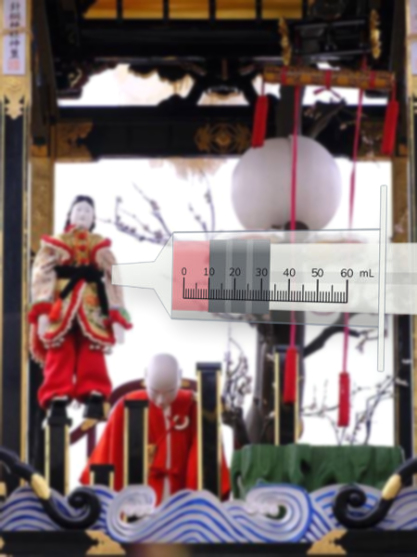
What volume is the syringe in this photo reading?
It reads 10 mL
